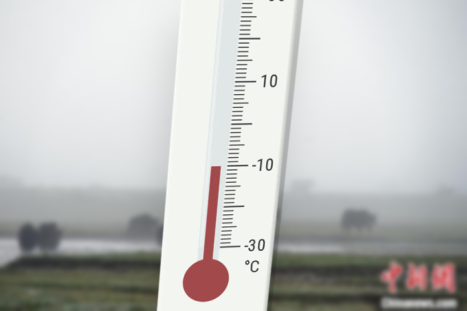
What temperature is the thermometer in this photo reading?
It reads -10 °C
